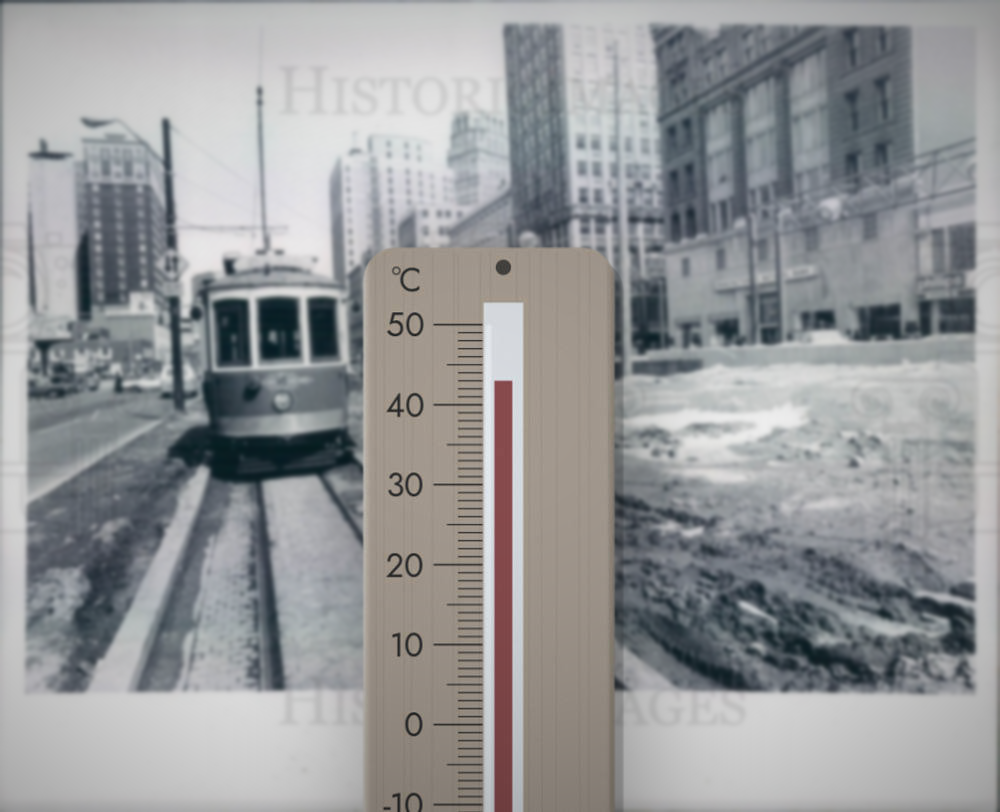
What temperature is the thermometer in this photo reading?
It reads 43 °C
